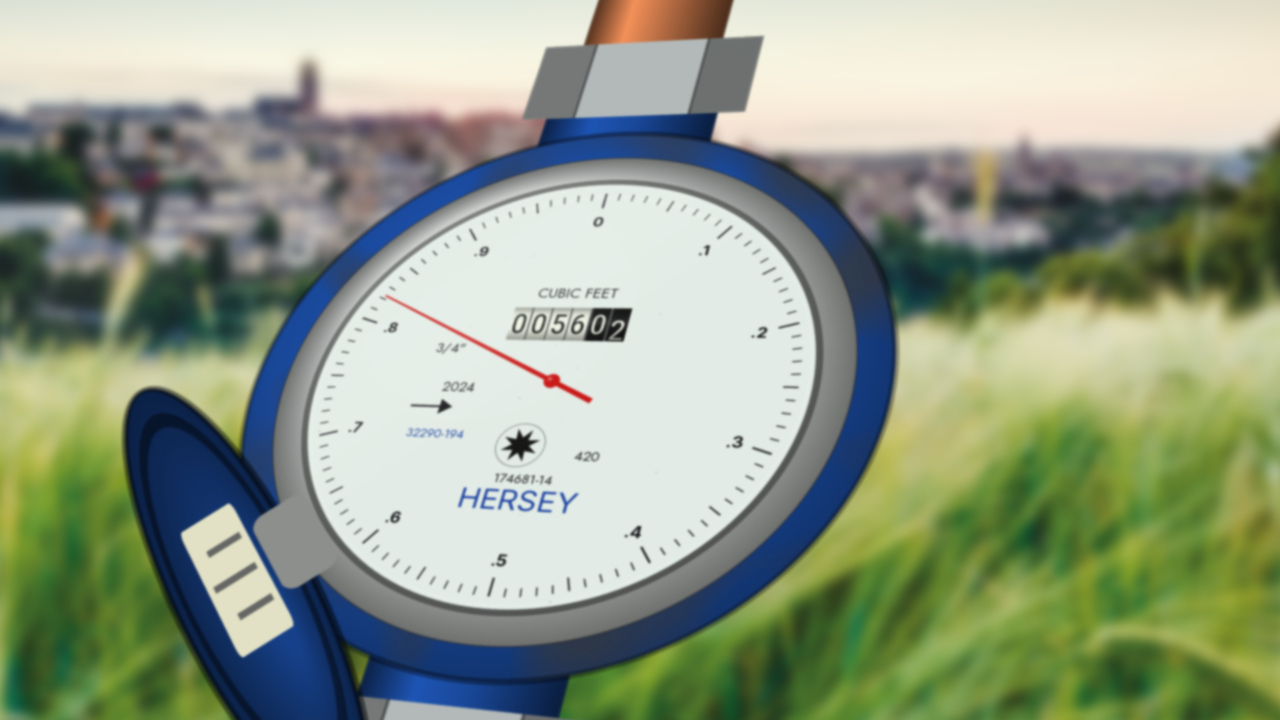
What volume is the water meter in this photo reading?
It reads 5601.82 ft³
